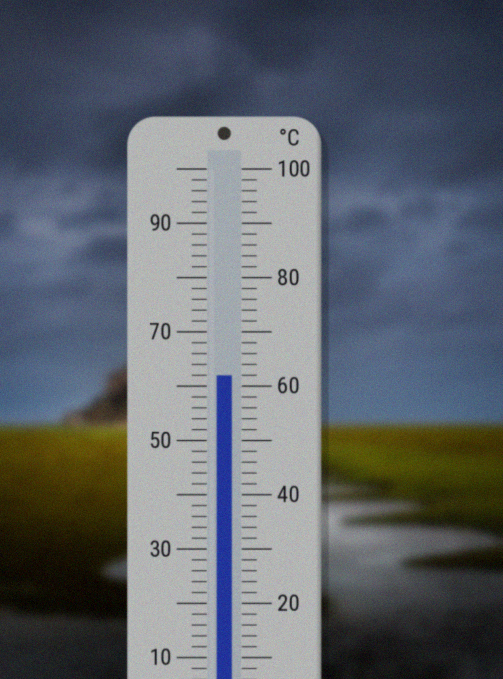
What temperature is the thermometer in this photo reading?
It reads 62 °C
